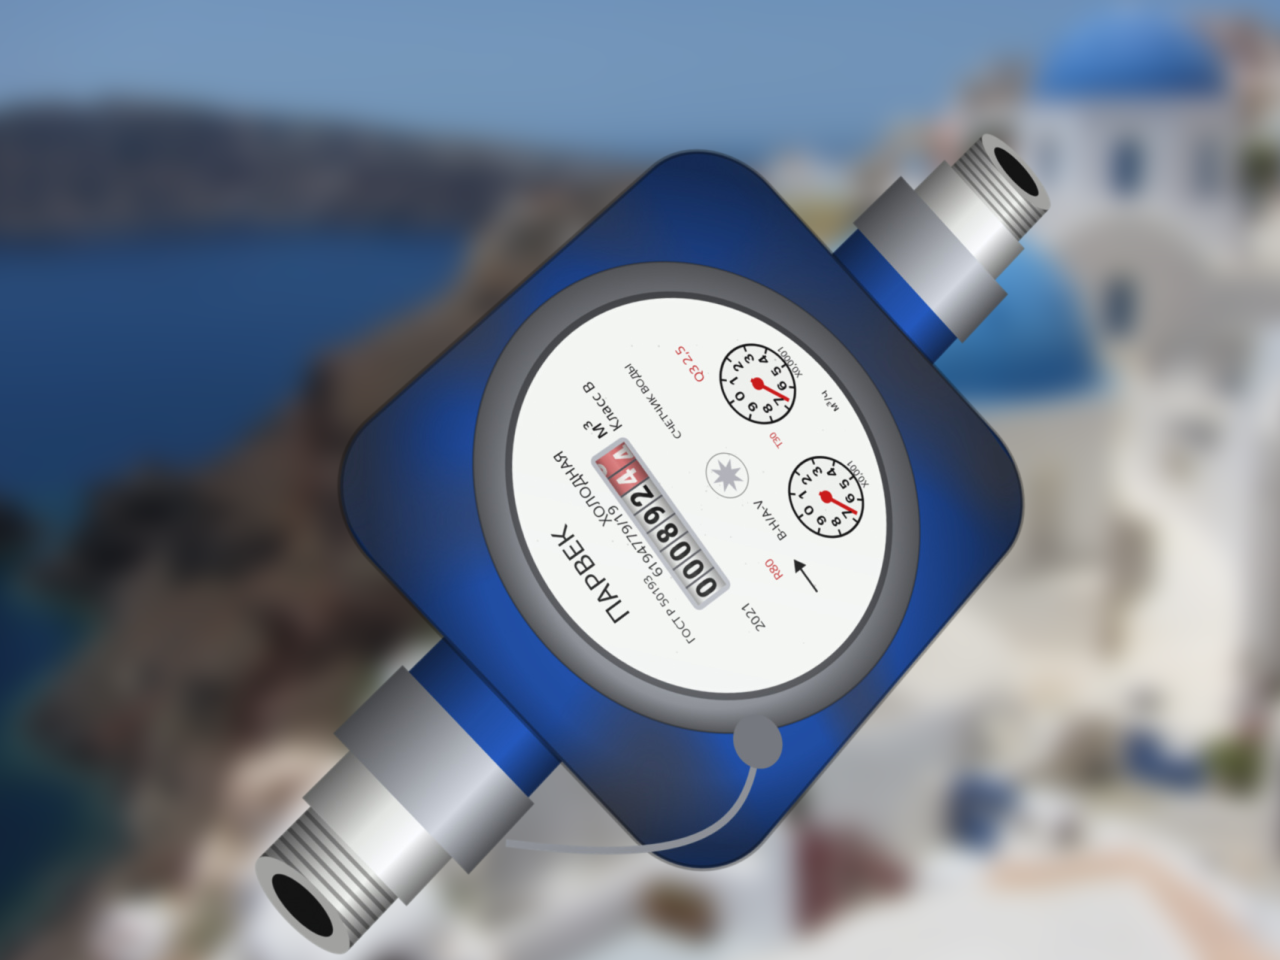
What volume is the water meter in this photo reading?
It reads 892.4366 m³
